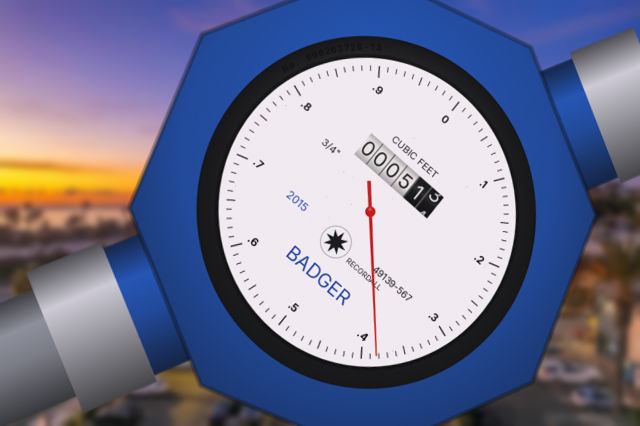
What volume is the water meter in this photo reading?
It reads 513.38 ft³
